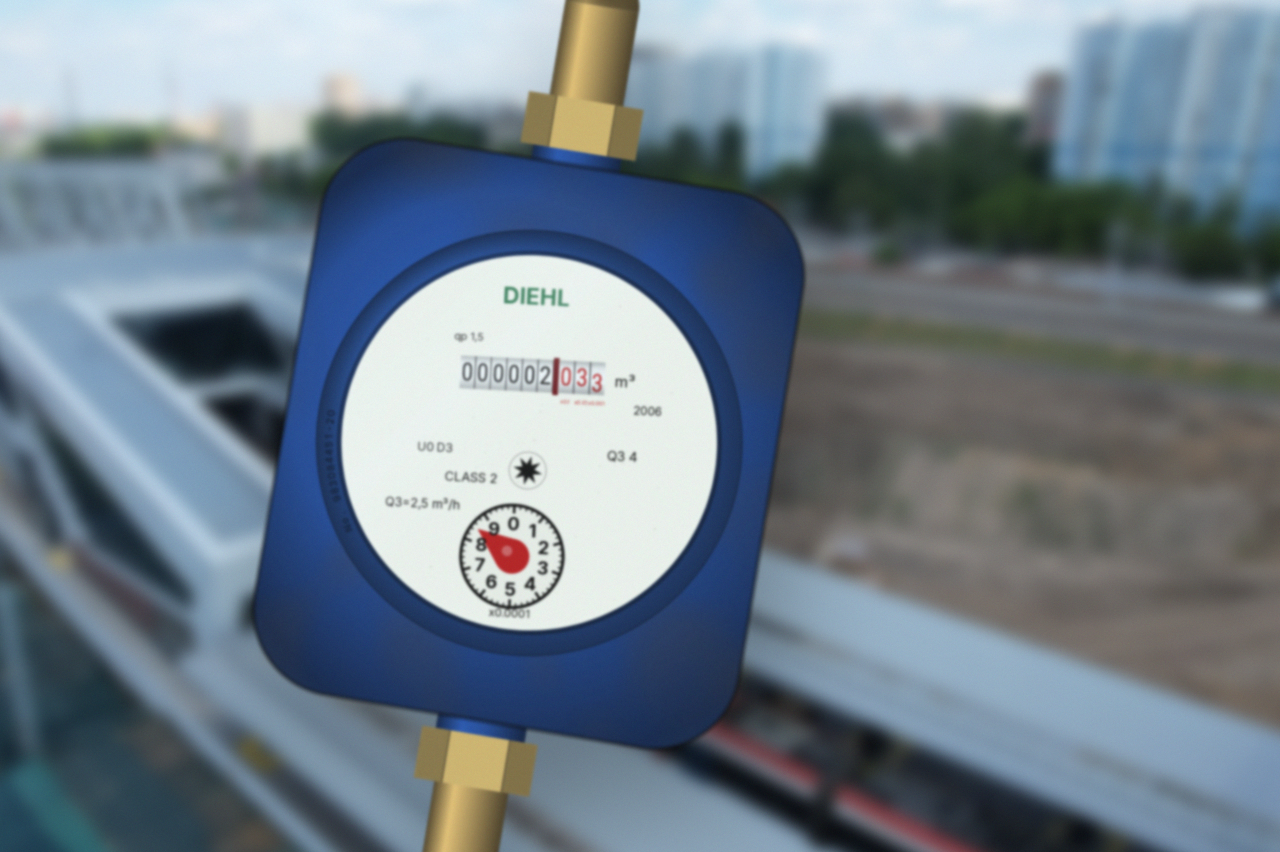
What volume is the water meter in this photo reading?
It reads 2.0328 m³
